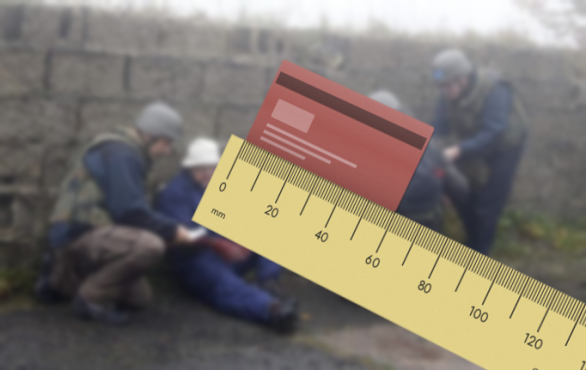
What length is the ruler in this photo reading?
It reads 60 mm
